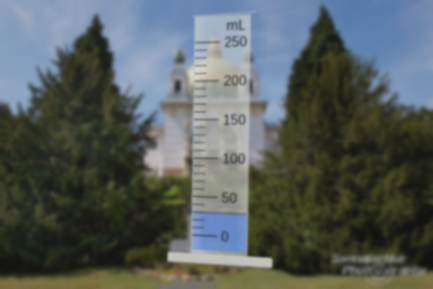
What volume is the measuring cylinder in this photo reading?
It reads 30 mL
